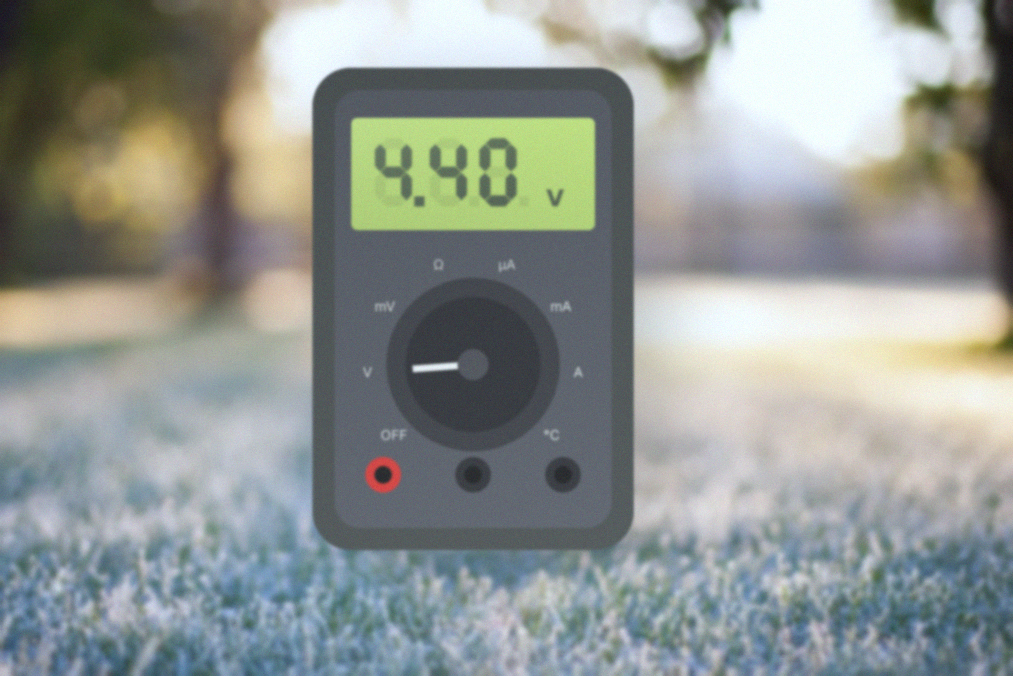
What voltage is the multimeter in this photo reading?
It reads 4.40 V
